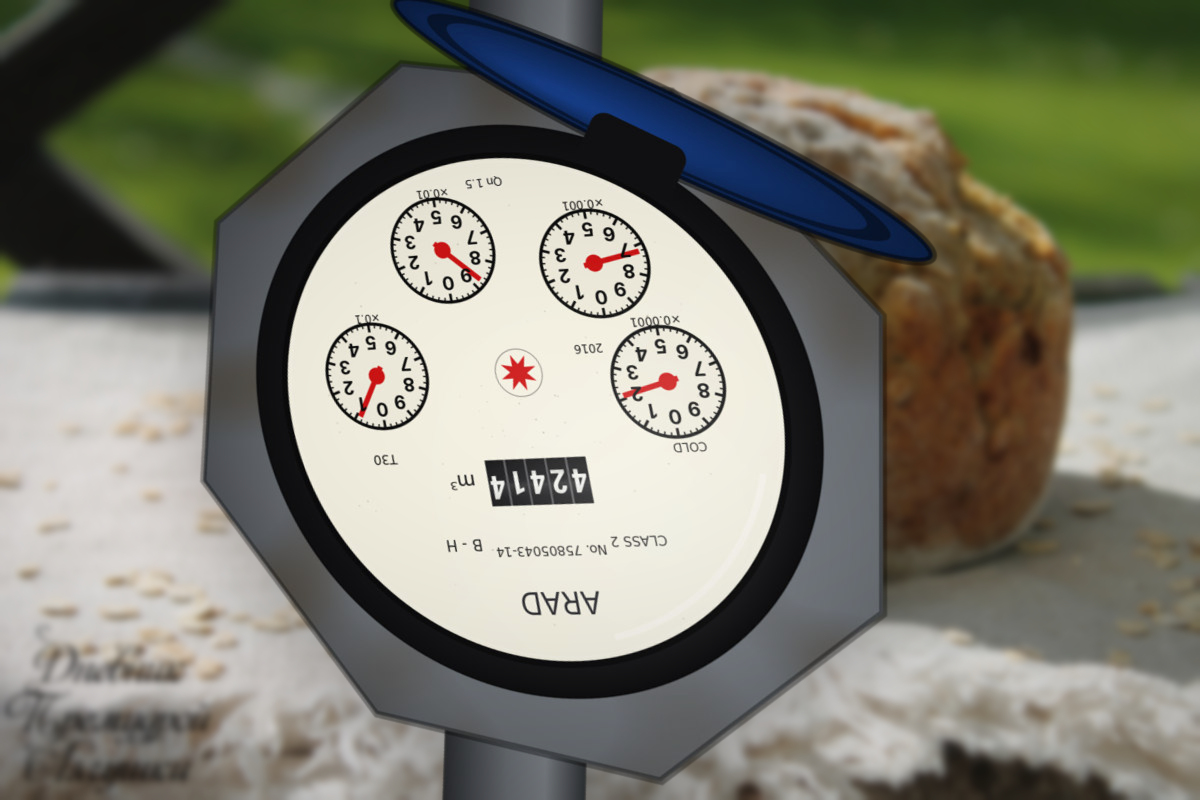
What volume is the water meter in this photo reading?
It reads 42414.0872 m³
